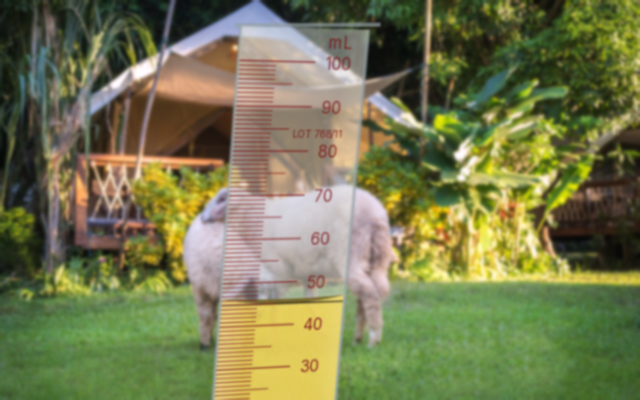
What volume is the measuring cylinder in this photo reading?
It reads 45 mL
